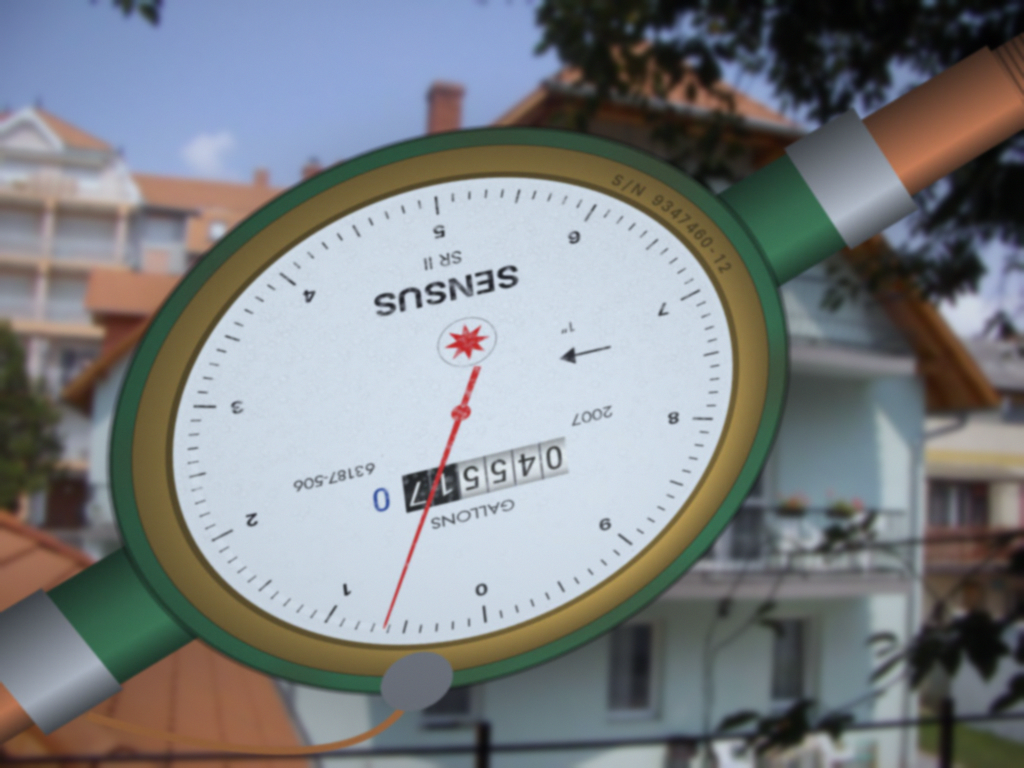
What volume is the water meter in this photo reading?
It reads 455170.6 gal
